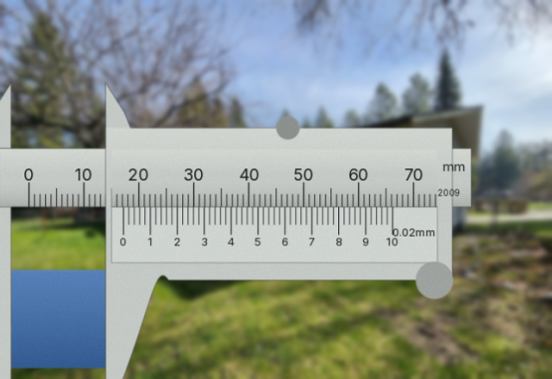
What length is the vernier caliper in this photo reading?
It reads 17.2 mm
